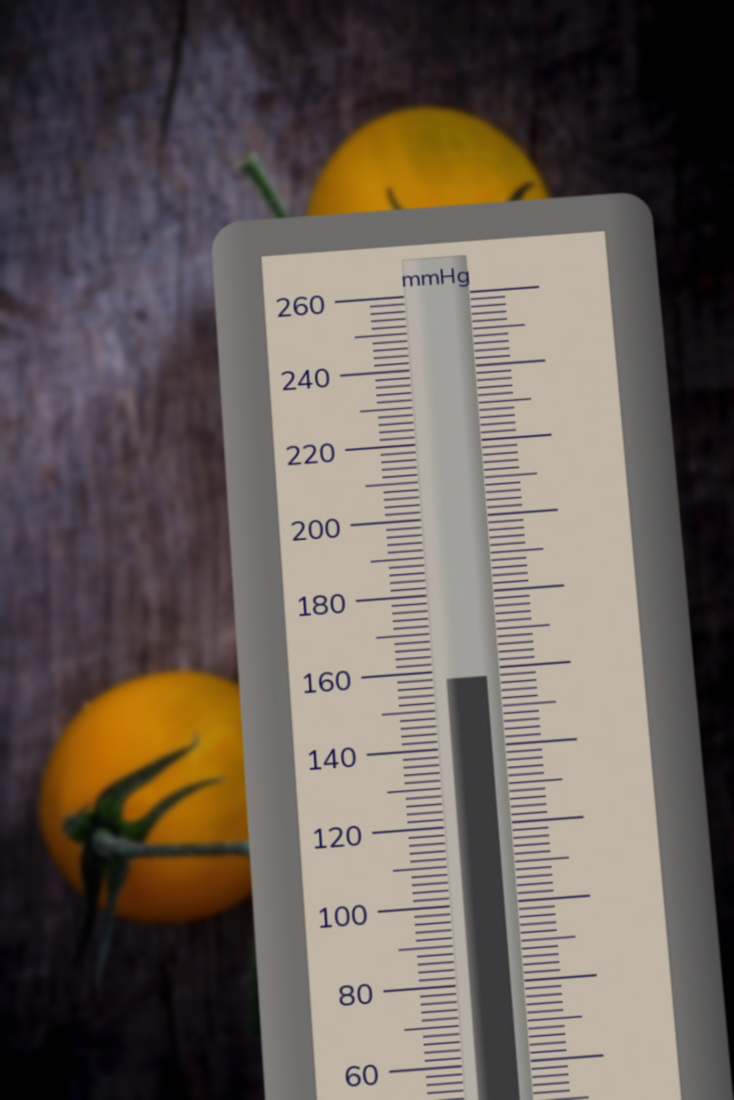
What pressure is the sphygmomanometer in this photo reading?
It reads 158 mmHg
